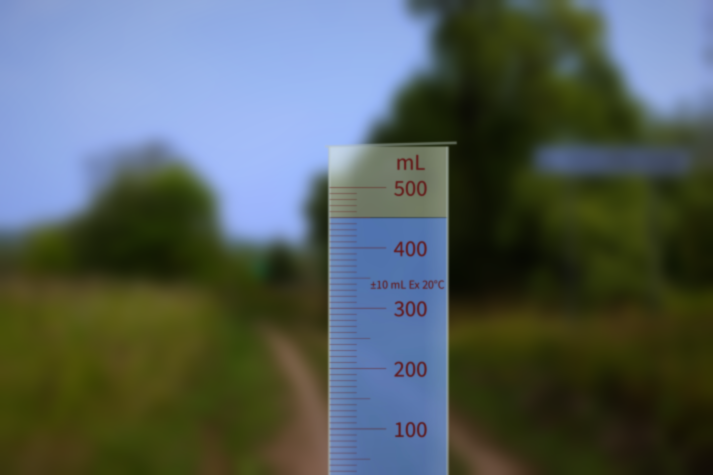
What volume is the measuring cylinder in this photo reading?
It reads 450 mL
